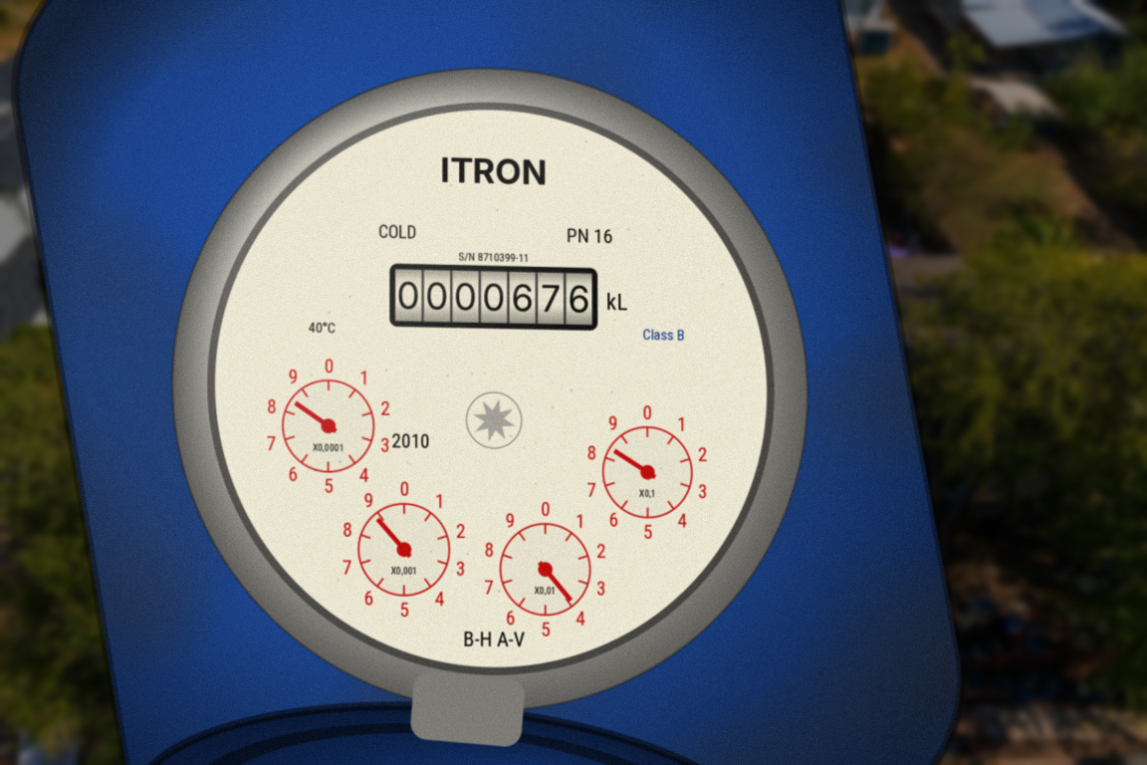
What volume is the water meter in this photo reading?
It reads 676.8388 kL
